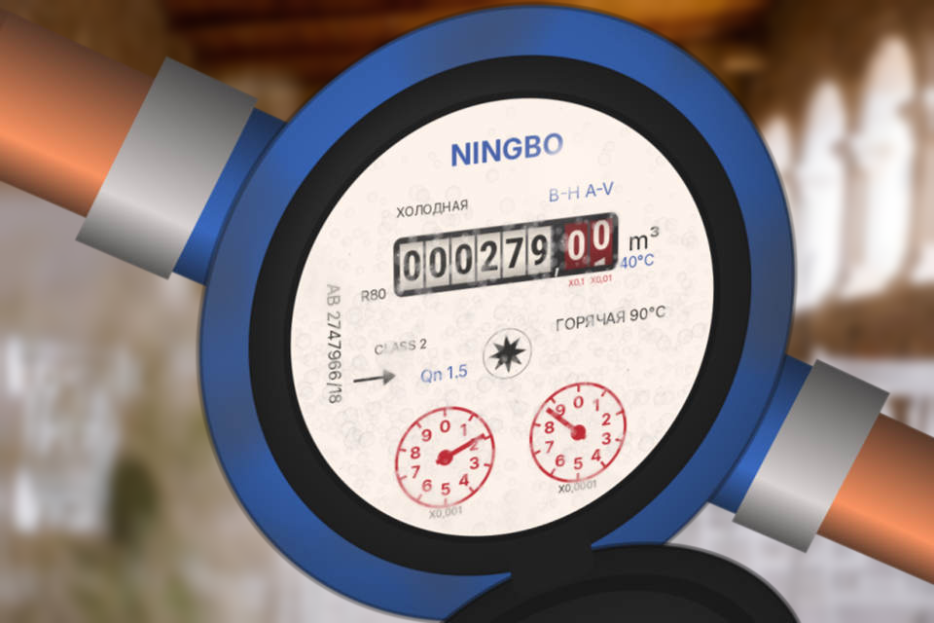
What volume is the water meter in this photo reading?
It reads 279.0018 m³
